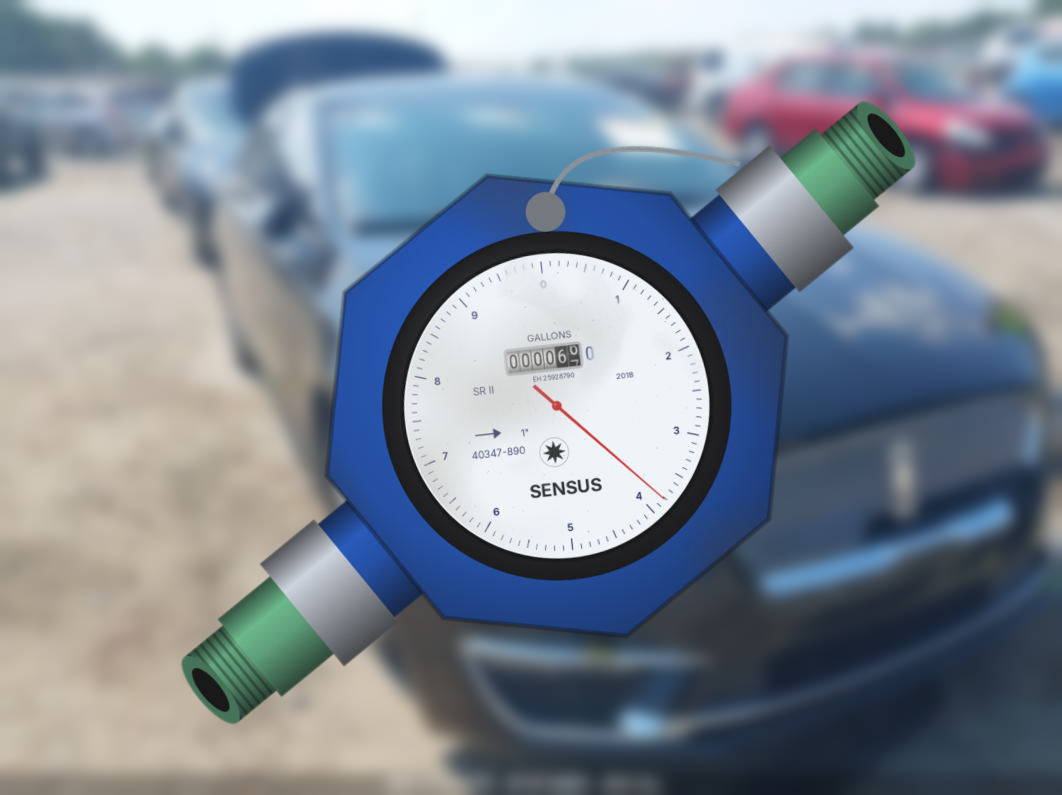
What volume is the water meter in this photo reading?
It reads 663.8 gal
